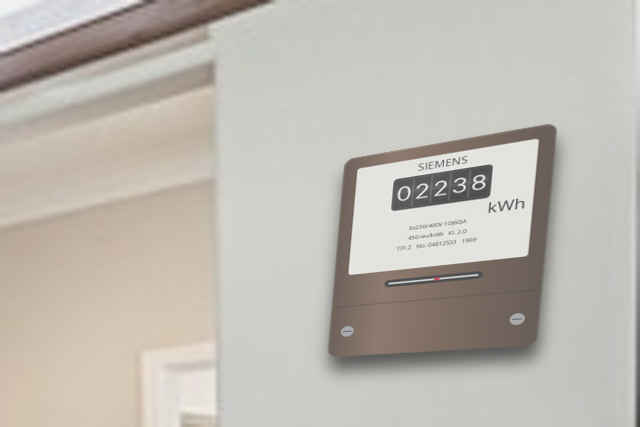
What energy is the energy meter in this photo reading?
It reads 2238 kWh
